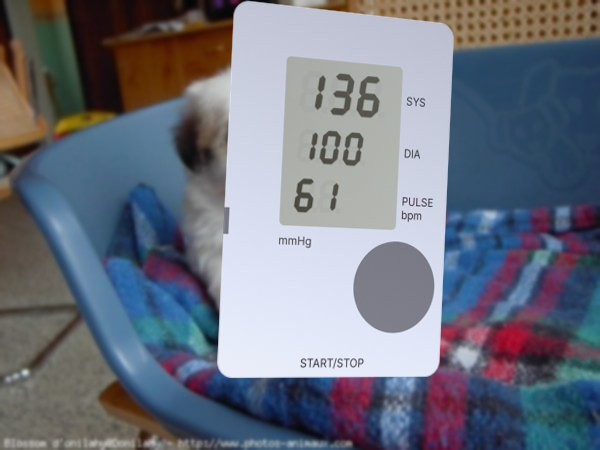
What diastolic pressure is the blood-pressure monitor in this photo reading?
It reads 100 mmHg
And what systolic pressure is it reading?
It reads 136 mmHg
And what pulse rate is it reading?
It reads 61 bpm
